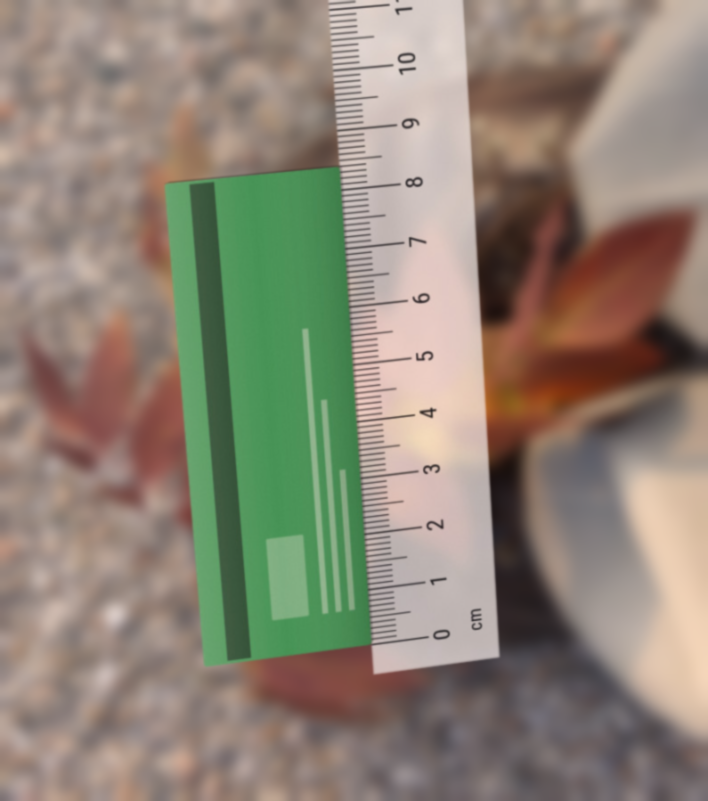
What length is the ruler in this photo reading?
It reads 8.4 cm
